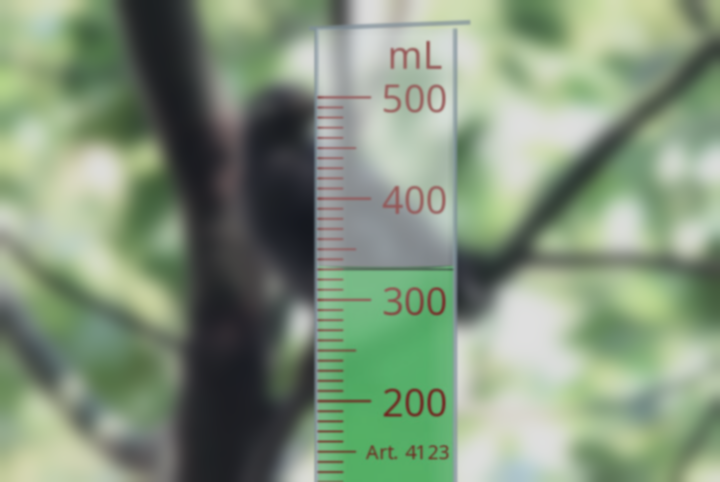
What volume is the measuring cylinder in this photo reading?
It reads 330 mL
